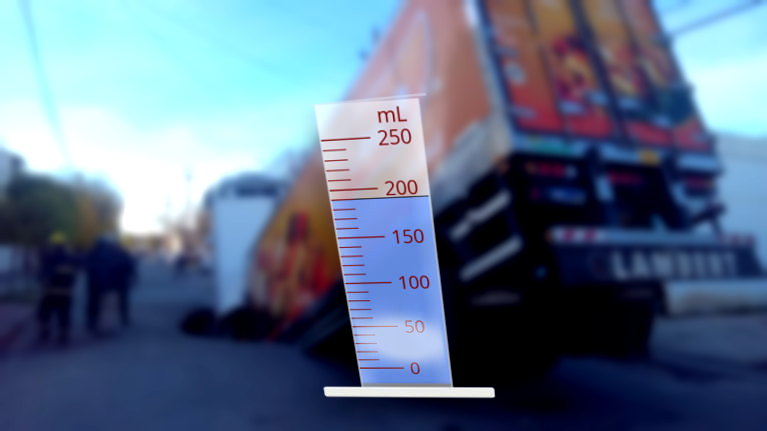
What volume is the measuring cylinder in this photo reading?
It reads 190 mL
